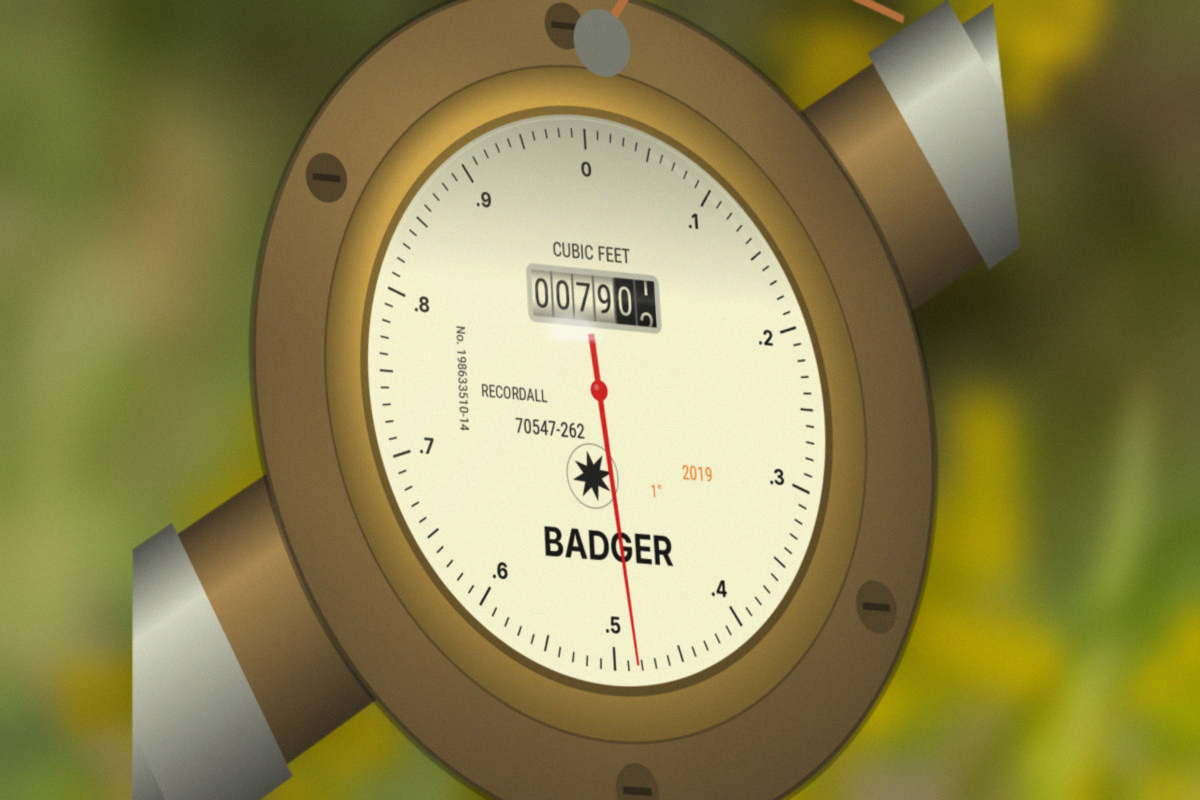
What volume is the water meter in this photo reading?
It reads 7901.48 ft³
